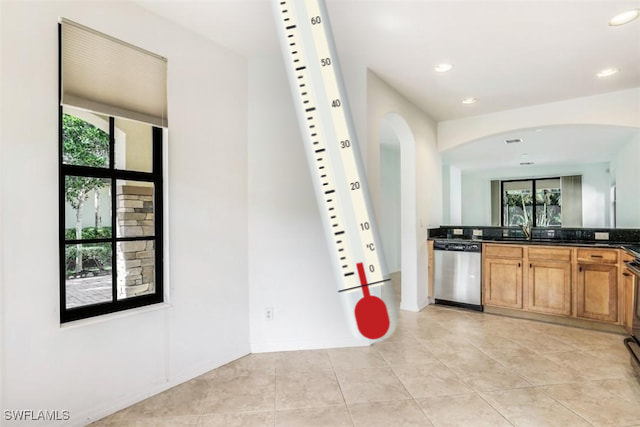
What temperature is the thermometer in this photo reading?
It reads 2 °C
